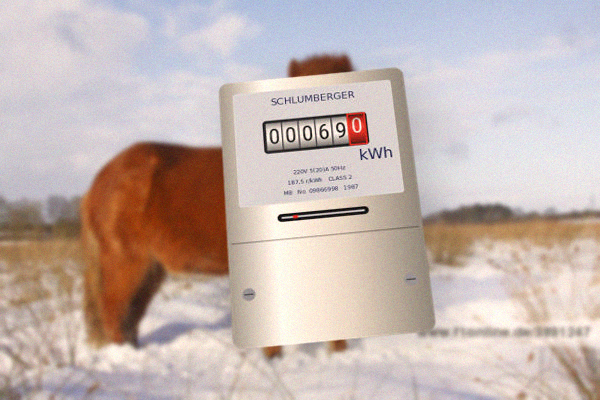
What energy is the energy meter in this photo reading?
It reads 69.0 kWh
